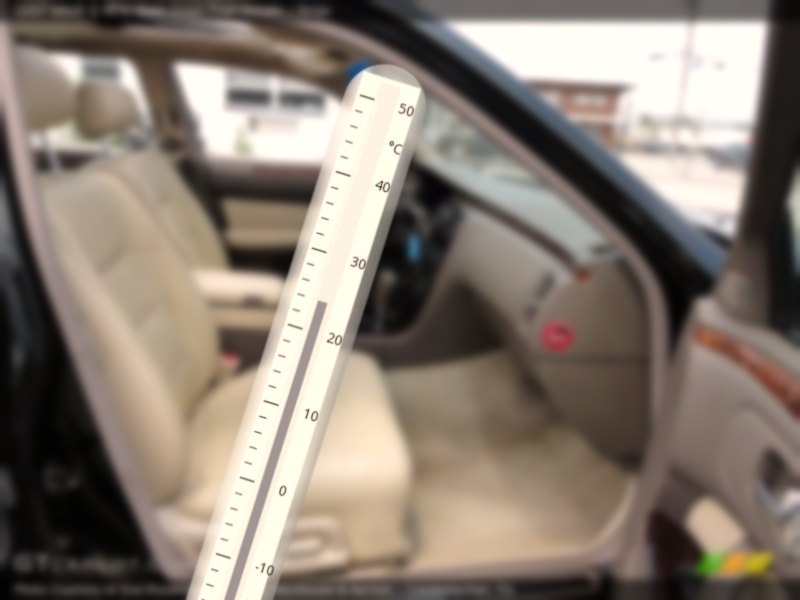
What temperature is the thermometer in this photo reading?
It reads 24 °C
